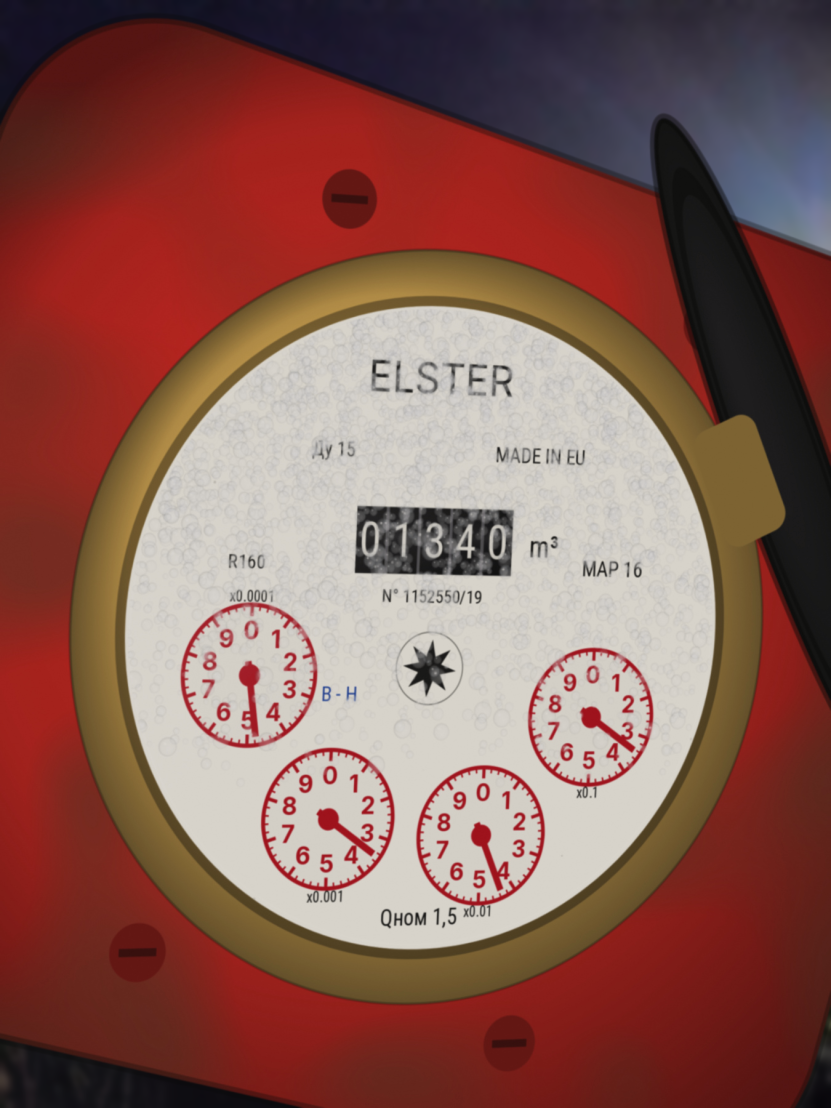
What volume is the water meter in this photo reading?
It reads 1340.3434 m³
